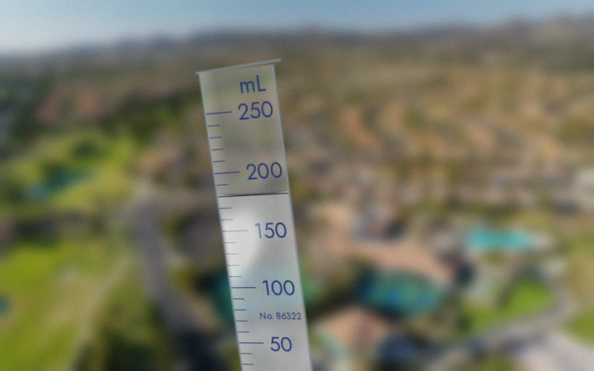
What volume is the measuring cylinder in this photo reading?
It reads 180 mL
